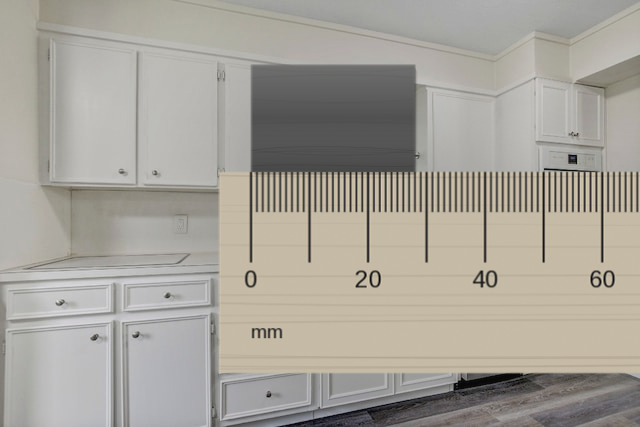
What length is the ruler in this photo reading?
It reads 28 mm
